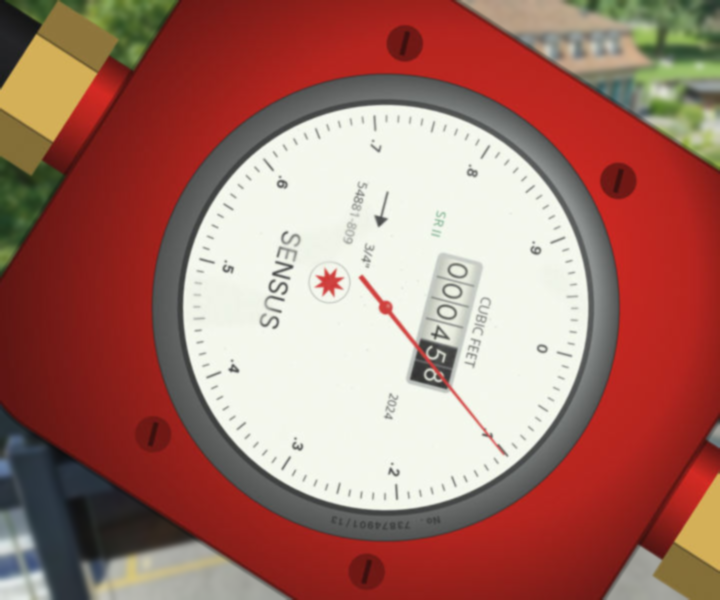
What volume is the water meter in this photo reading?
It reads 458.10 ft³
